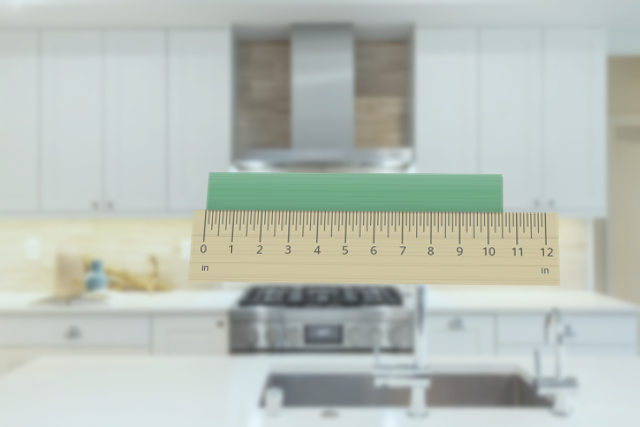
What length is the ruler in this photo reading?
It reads 10.5 in
